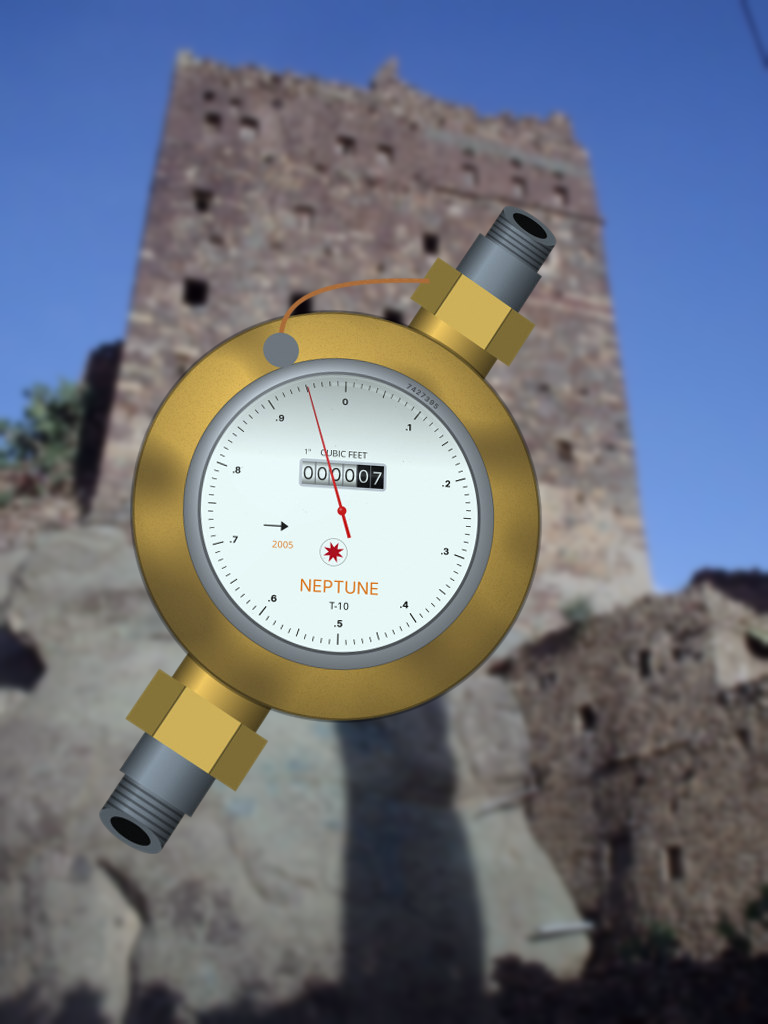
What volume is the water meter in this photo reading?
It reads 6.95 ft³
